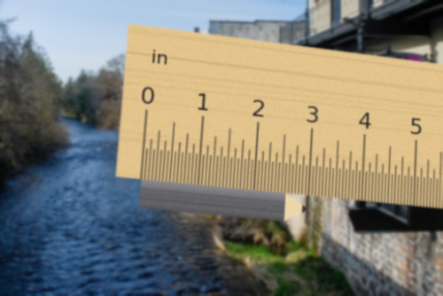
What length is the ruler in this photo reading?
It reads 3 in
